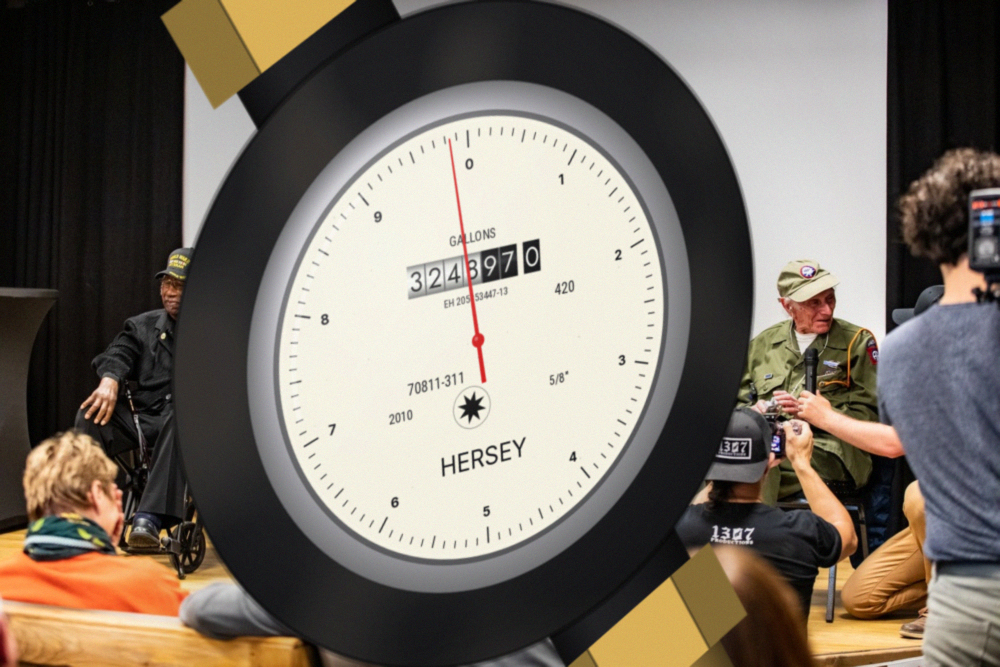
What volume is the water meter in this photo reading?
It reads 3248969.8 gal
